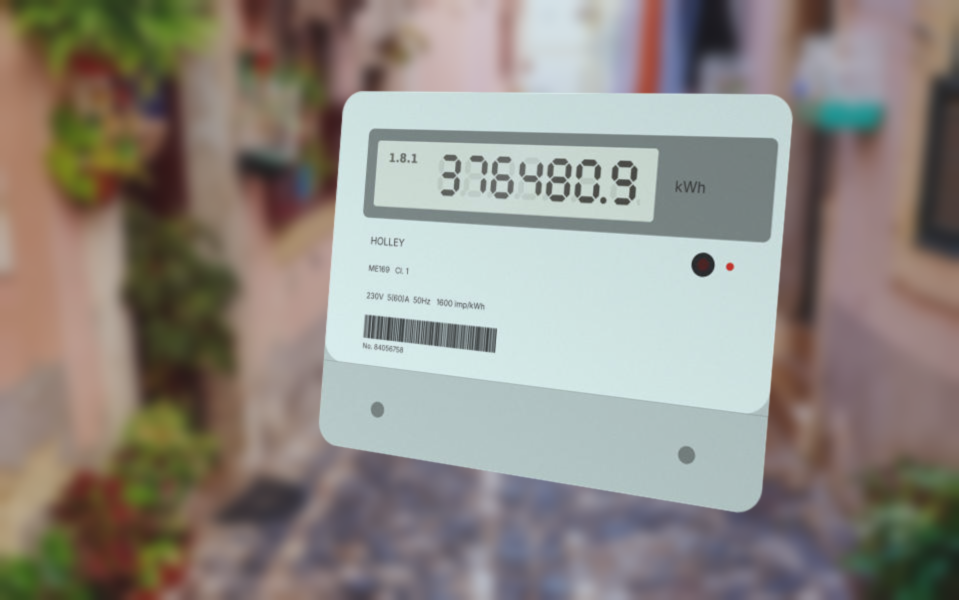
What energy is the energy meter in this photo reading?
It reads 376480.9 kWh
